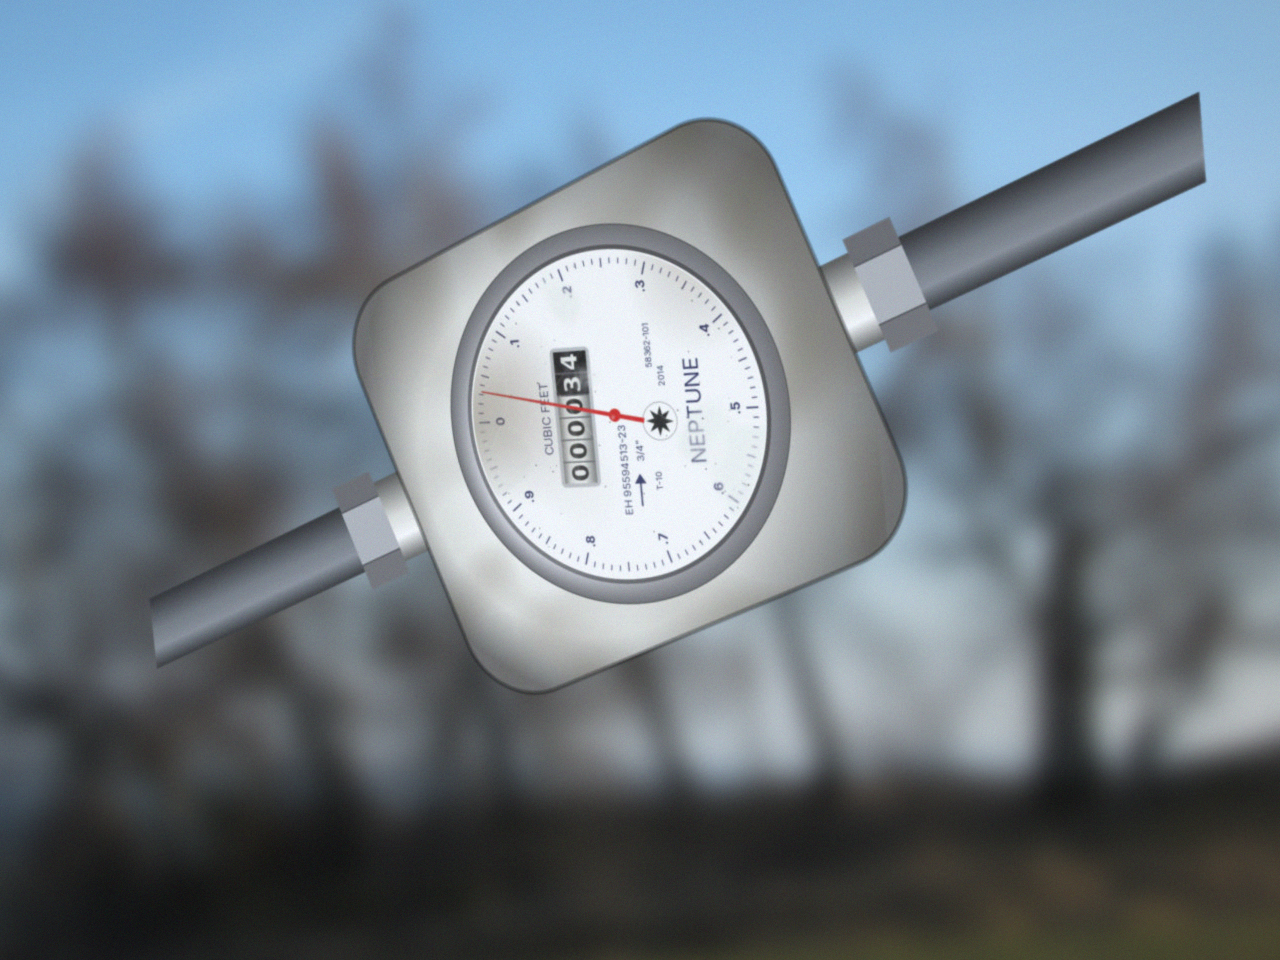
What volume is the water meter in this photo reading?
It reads 34.03 ft³
